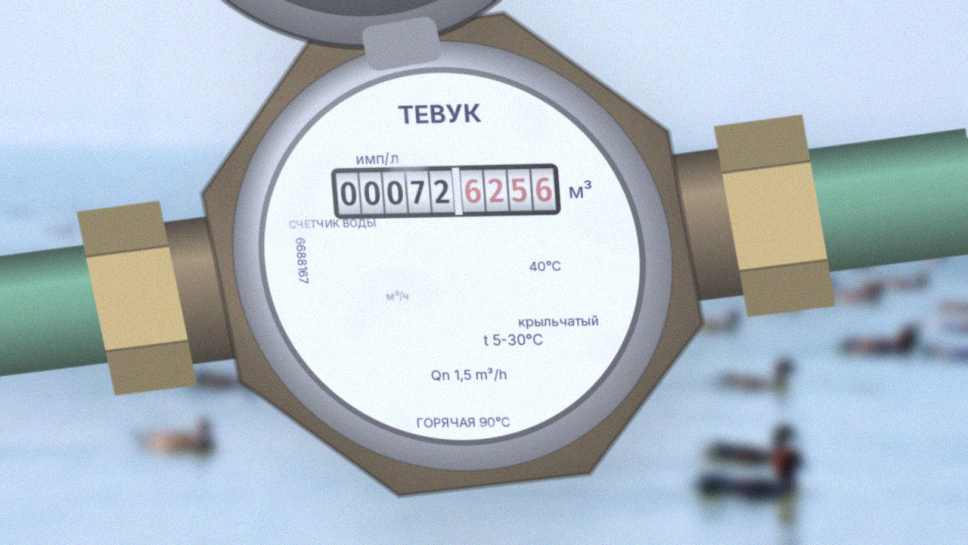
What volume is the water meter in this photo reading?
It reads 72.6256 m³
